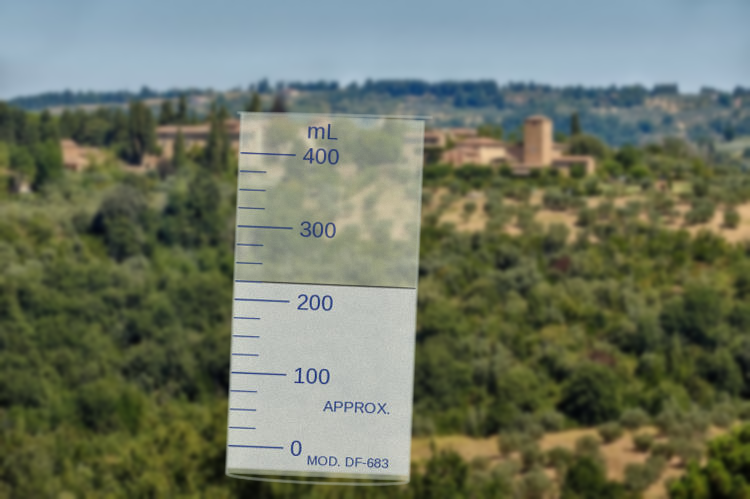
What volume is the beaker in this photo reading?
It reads 225 mL
